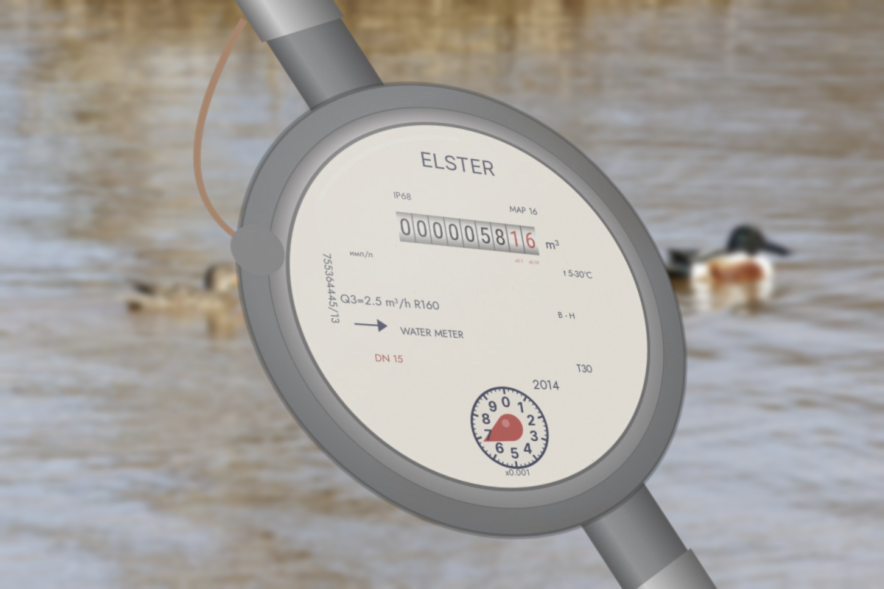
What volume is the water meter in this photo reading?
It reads 58.166 m³
